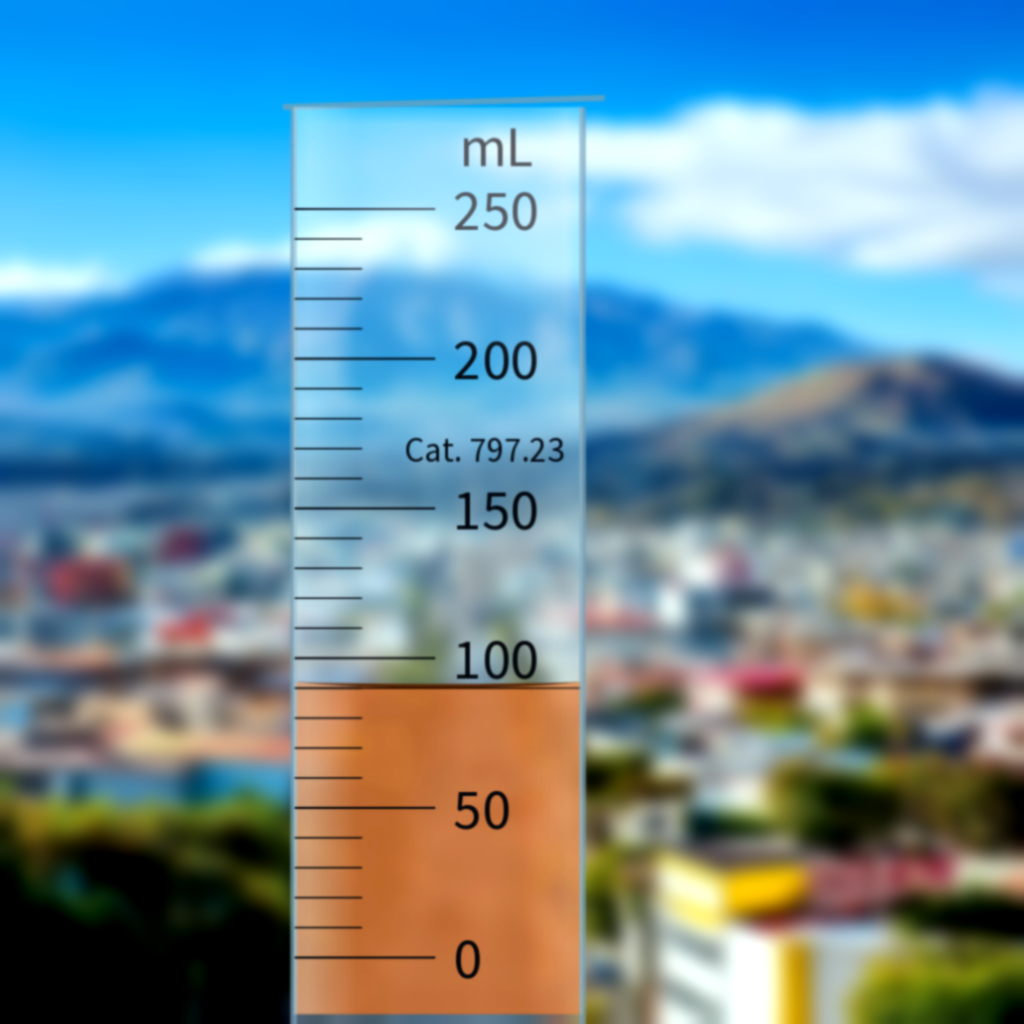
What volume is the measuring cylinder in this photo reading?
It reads 90 mL
